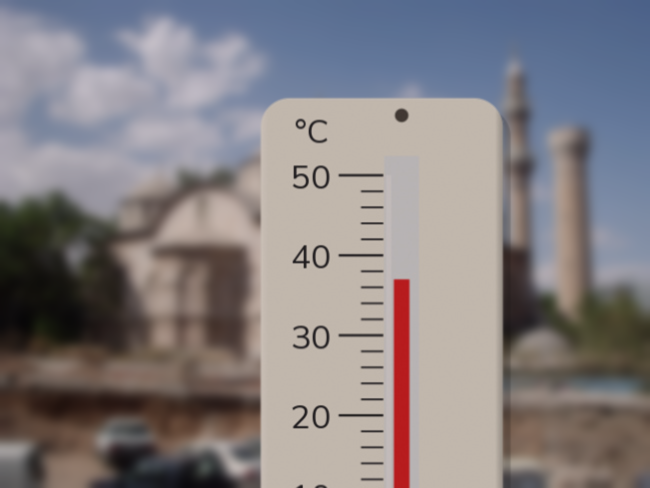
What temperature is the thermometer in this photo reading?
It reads 37 °C
